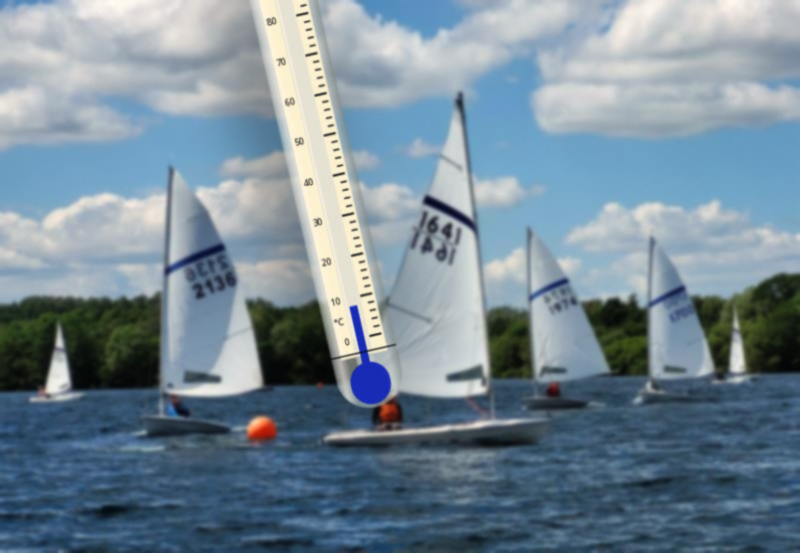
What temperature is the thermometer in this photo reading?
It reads 8 °C
